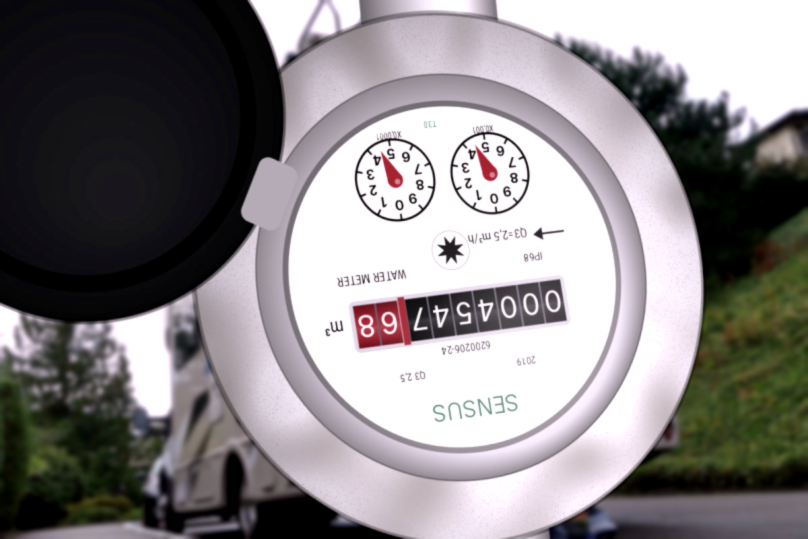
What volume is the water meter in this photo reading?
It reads 4547.6844 m³
